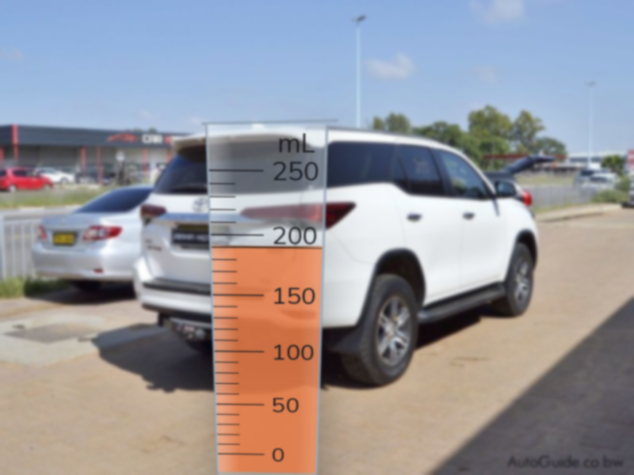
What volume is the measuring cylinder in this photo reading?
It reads 190 mL
